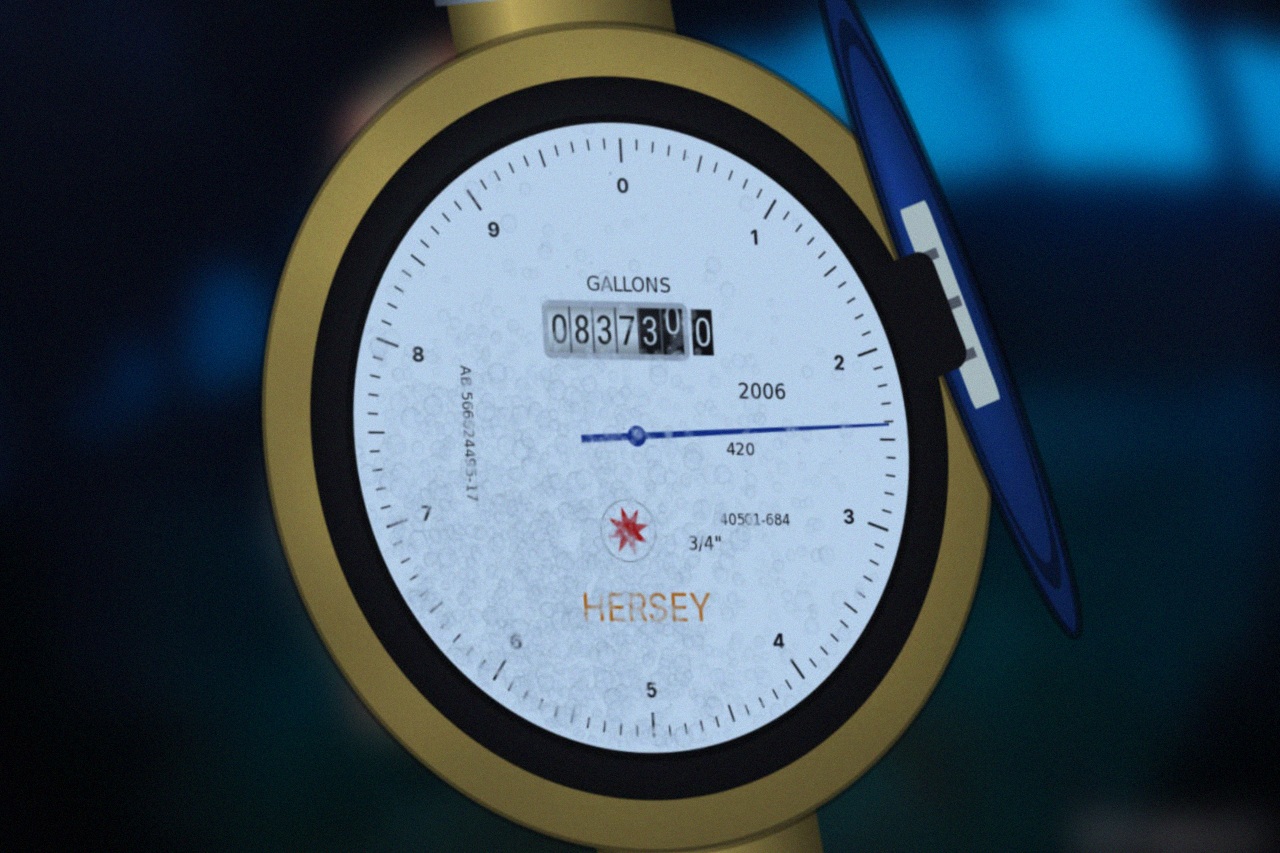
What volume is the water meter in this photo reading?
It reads 837302.4 gal
